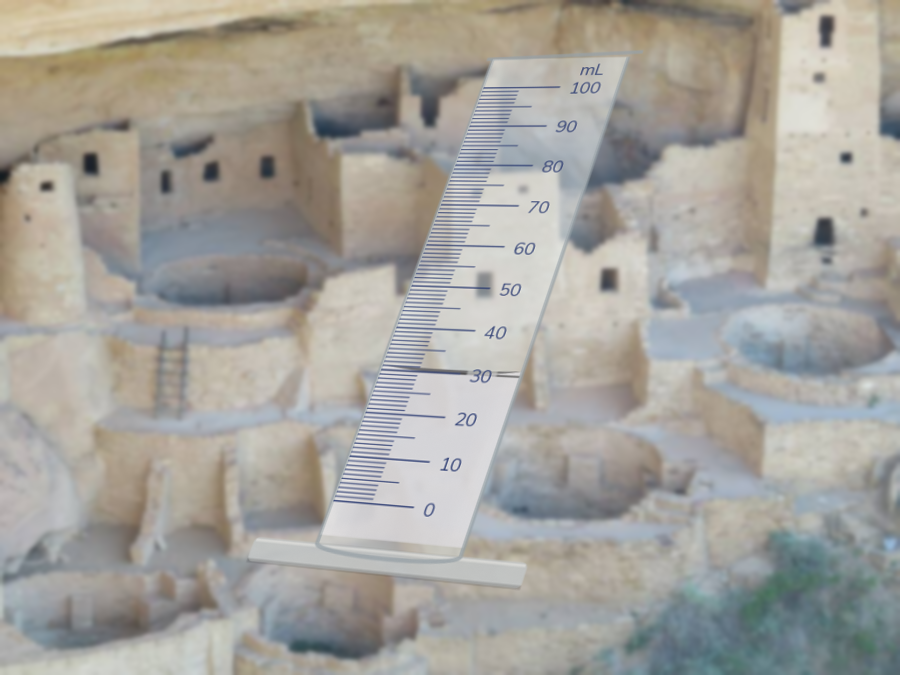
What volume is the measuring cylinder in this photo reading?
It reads 30 mL
